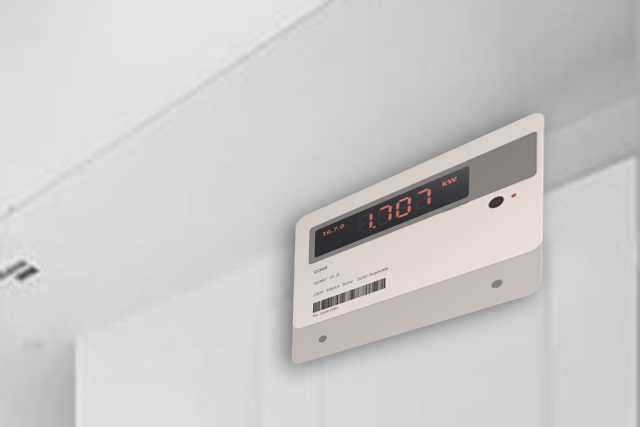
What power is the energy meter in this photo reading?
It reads 1.707 kW
